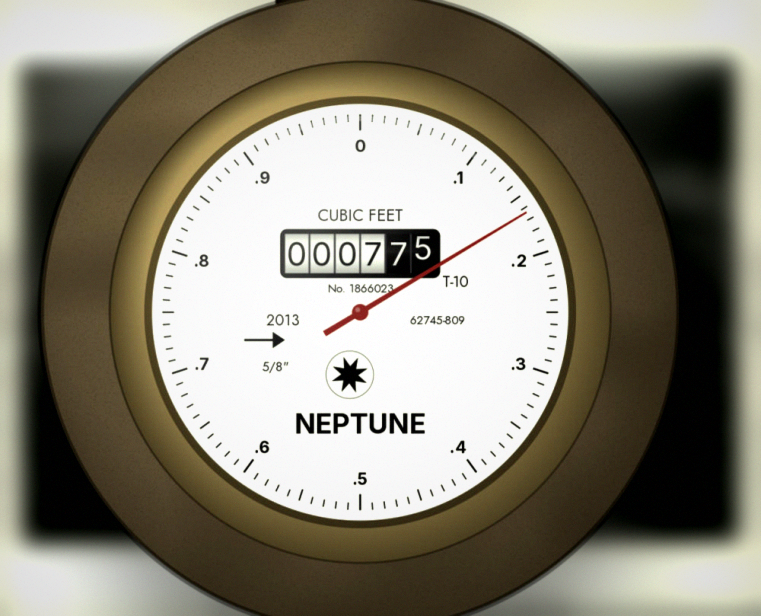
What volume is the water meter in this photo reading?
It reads 775.16 ft³
